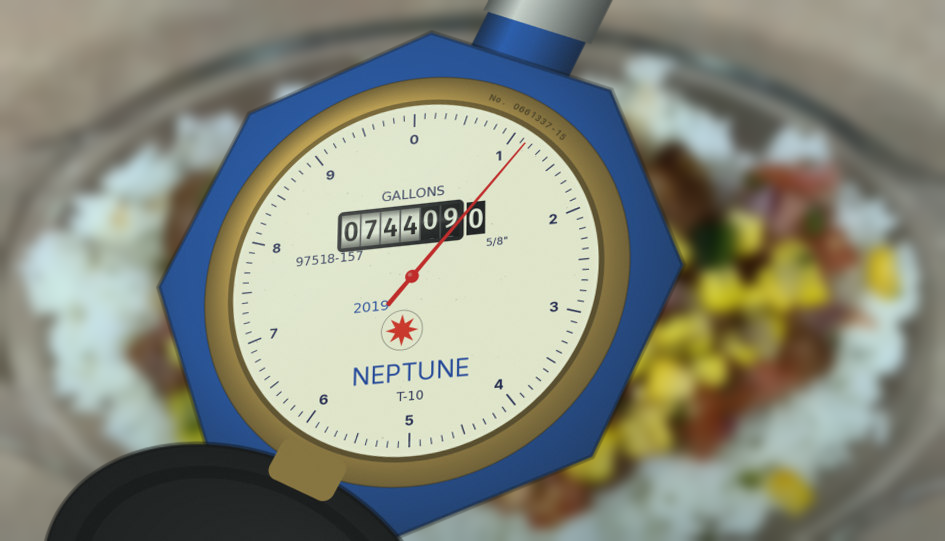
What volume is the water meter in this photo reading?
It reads 744091.1 gal
